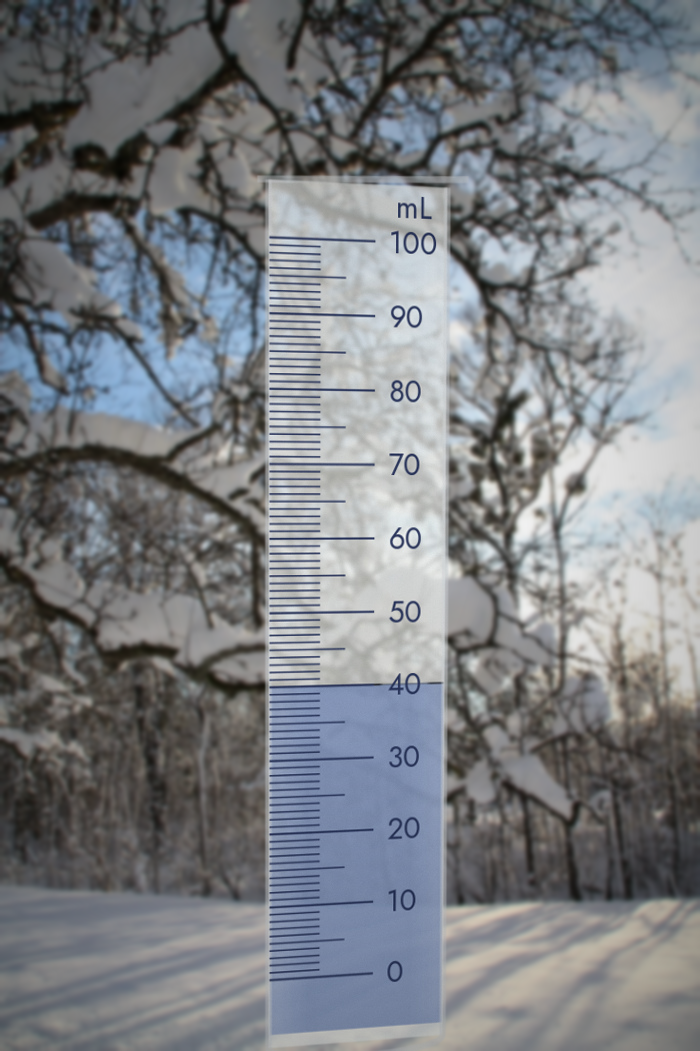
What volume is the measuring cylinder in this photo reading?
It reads 40 mL
